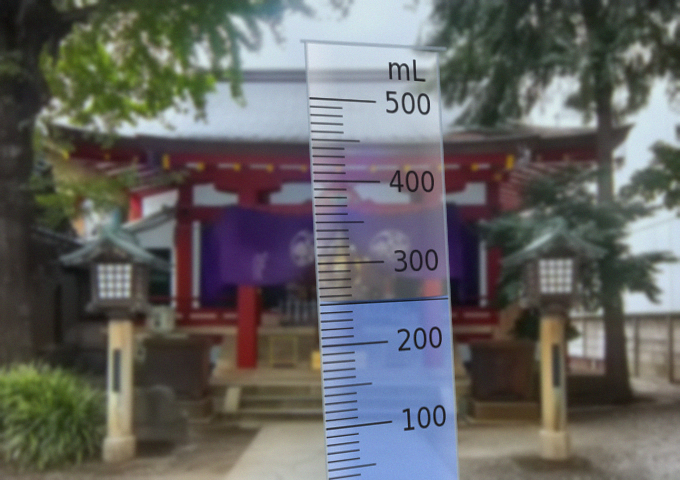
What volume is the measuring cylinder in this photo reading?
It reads 250 mL
